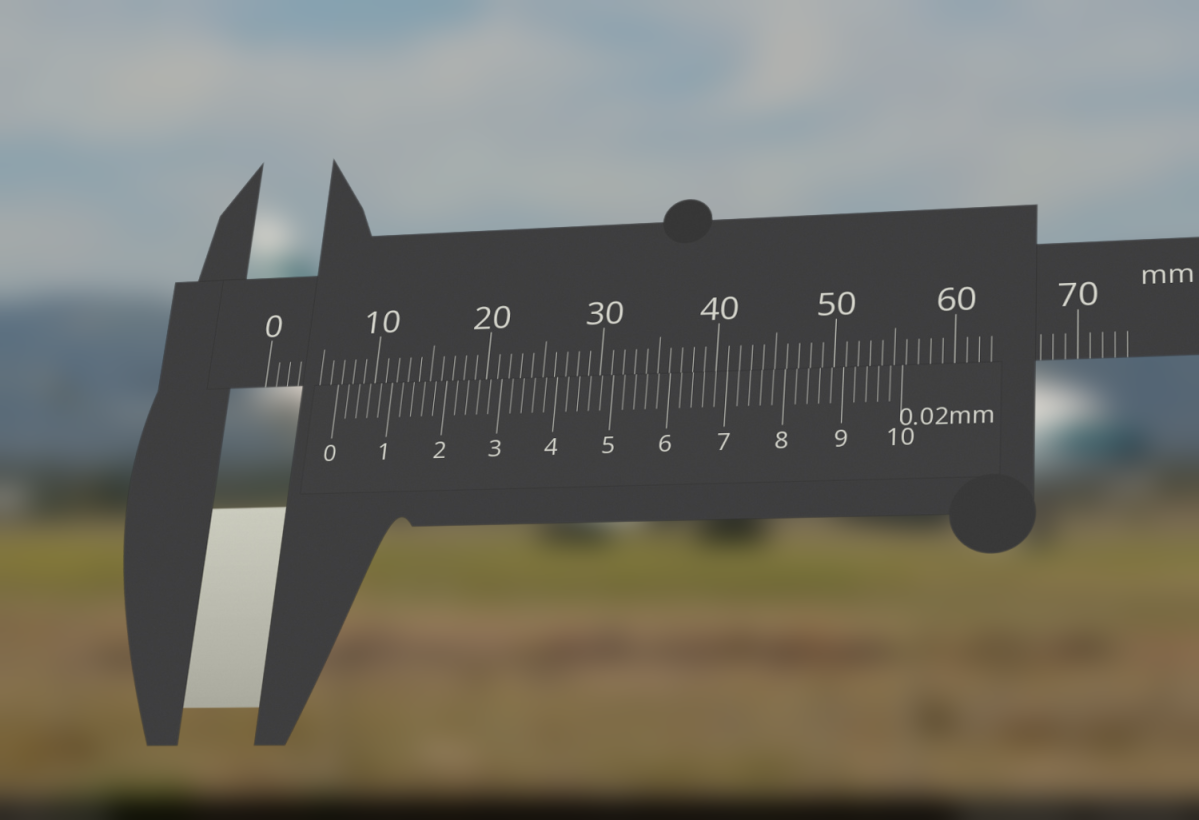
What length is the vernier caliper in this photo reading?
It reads 6.7 mm
